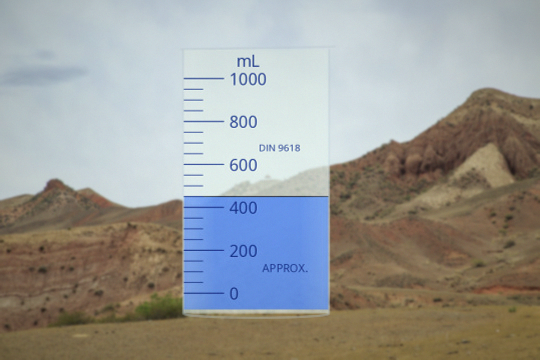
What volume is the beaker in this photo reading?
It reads 450 mL
